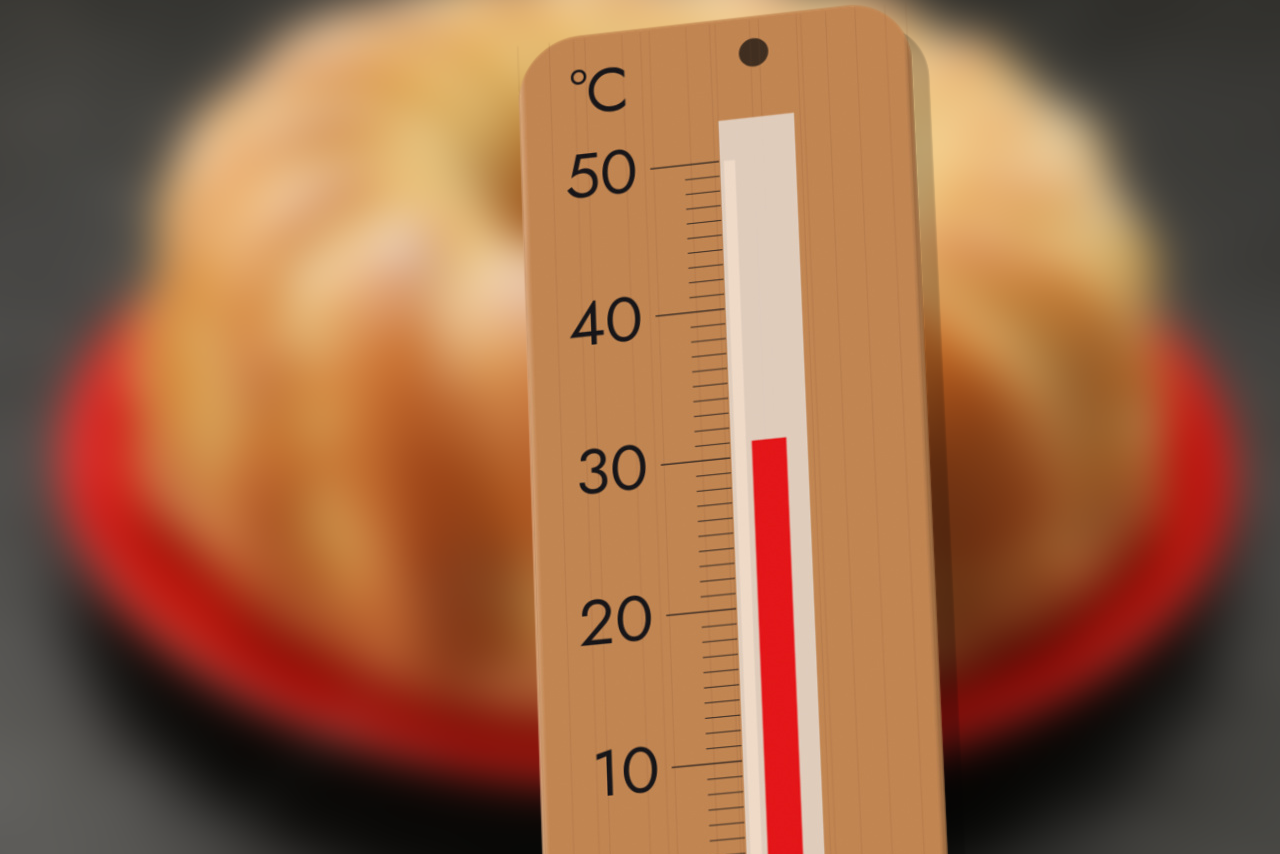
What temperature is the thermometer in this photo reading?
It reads 31 °C
